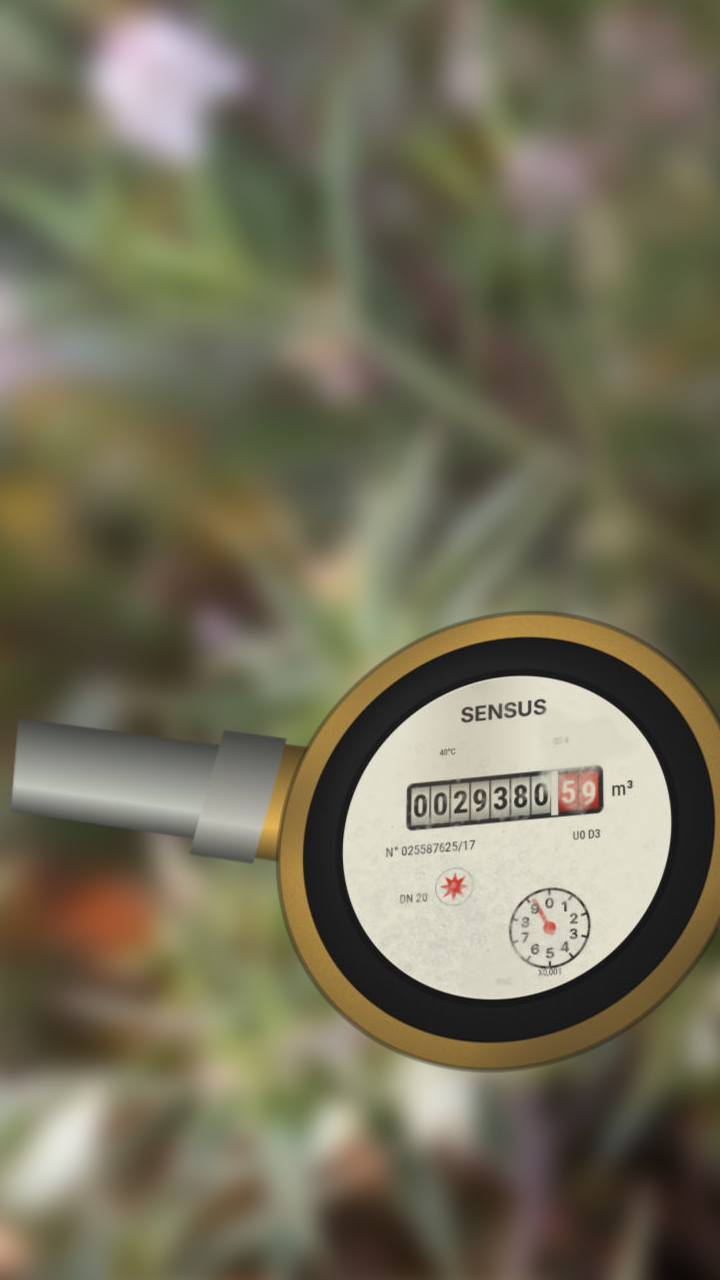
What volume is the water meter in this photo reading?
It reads 29380.589 m³
